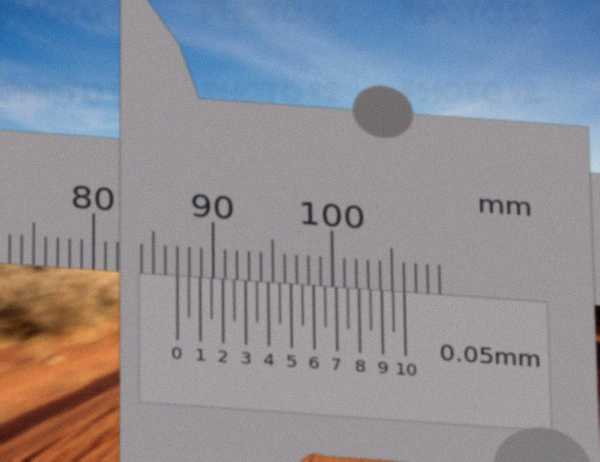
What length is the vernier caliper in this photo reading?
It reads 87.0 mm
